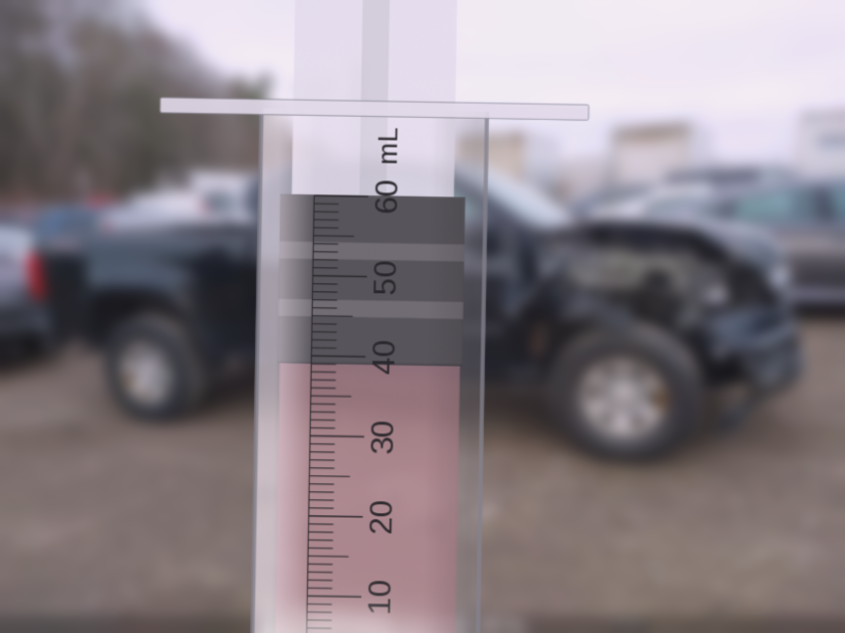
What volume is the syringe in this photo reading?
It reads 39 mL
